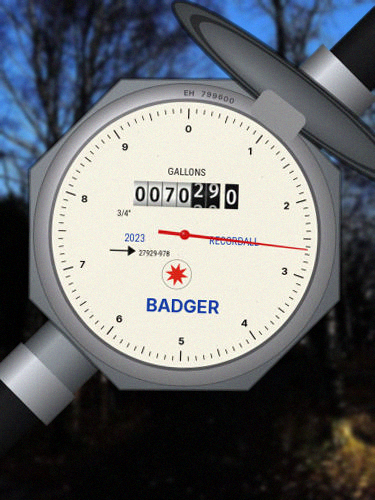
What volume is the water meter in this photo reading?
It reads 70292.6 gal
